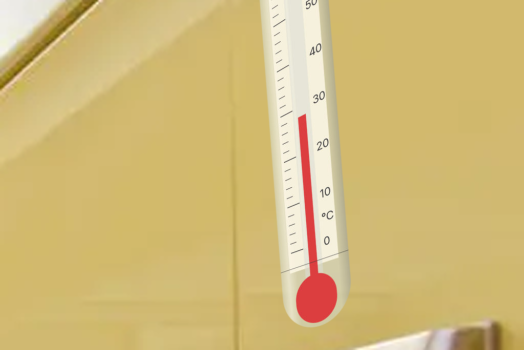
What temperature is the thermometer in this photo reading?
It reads 28 °C
